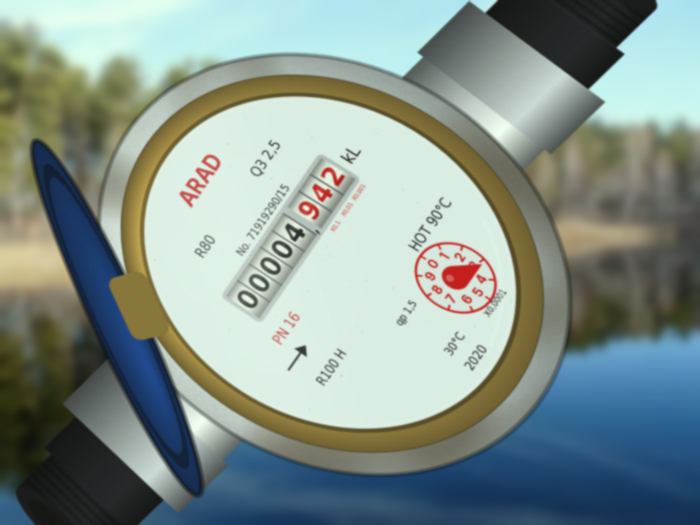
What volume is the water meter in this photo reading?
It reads 4.9423 kL
